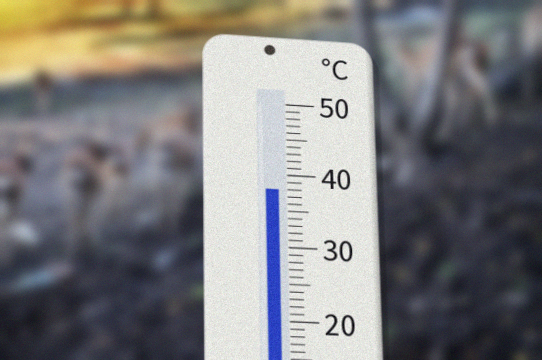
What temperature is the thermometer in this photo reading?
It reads 38 °C
